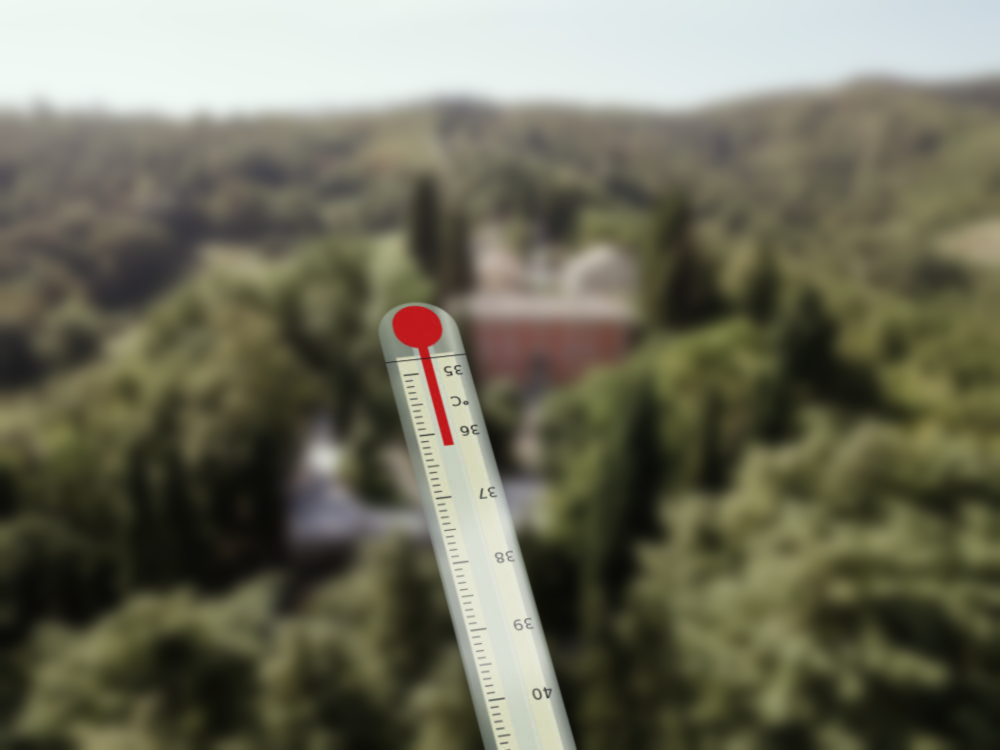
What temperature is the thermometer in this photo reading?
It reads 36.2 °C
